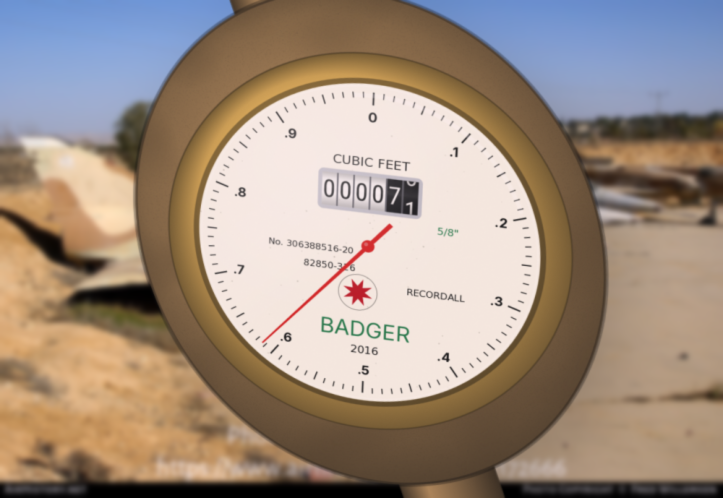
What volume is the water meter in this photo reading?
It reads 70.61 ft³
